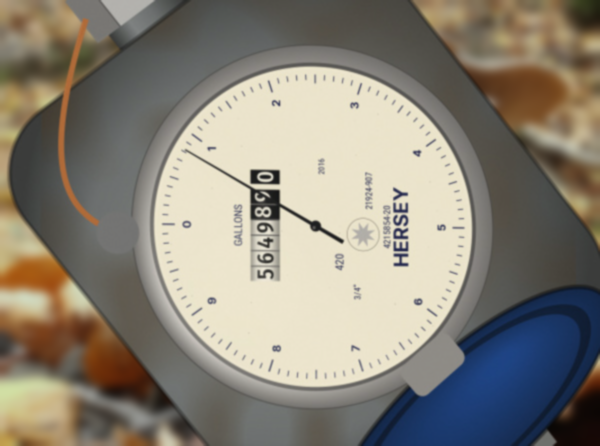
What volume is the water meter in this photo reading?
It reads 5649890.8 gal
